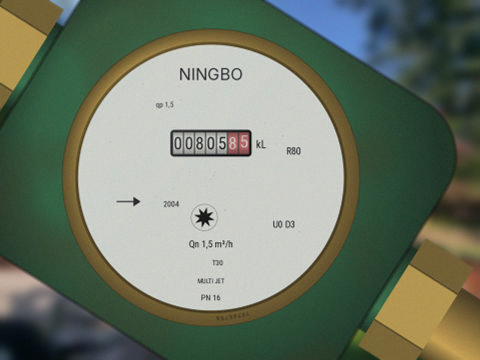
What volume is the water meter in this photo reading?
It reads 805.85 kL
